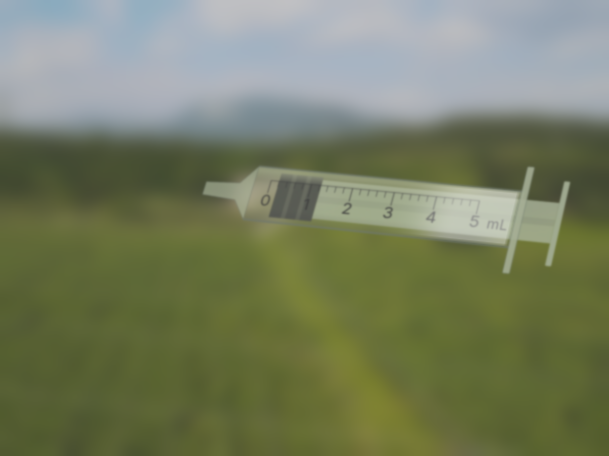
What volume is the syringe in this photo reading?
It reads 0.2 mL
